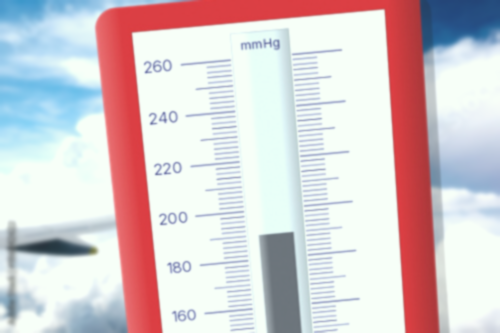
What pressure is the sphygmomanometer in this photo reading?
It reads 190 mmHg
